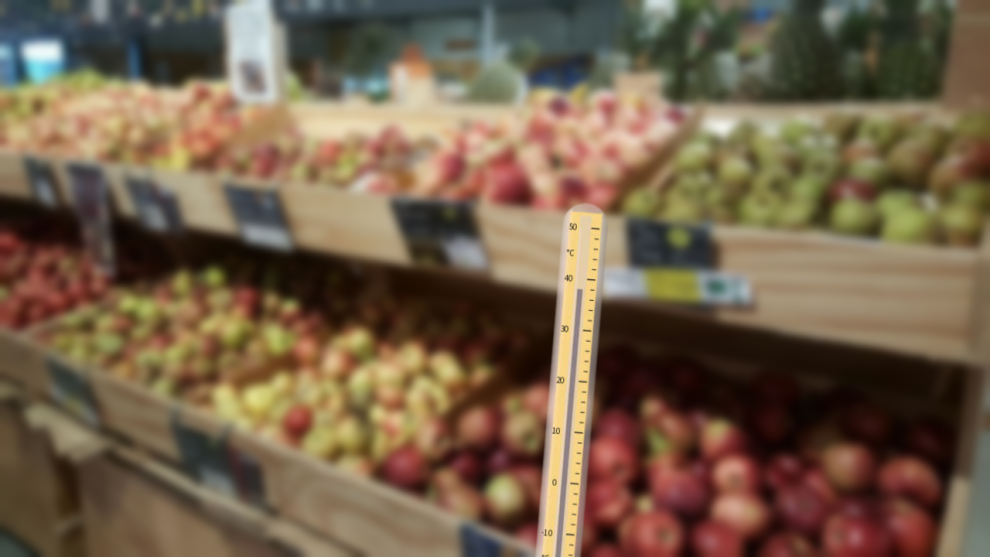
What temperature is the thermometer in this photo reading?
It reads 38 °C
